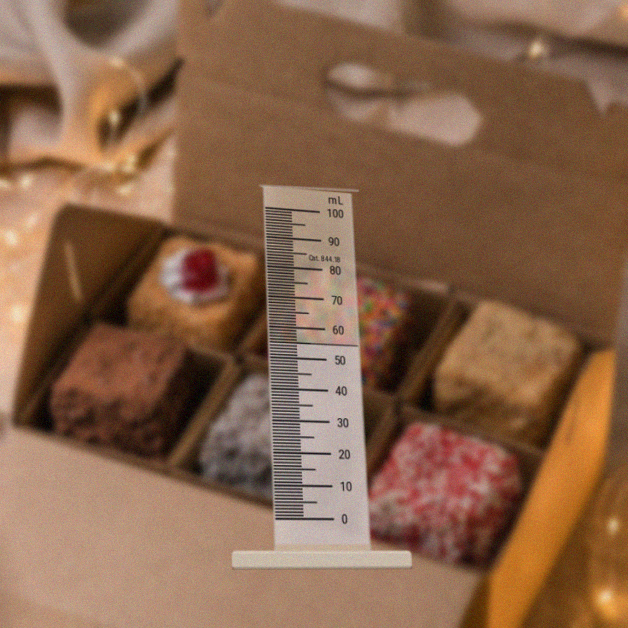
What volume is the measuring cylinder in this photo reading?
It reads 55 mL
